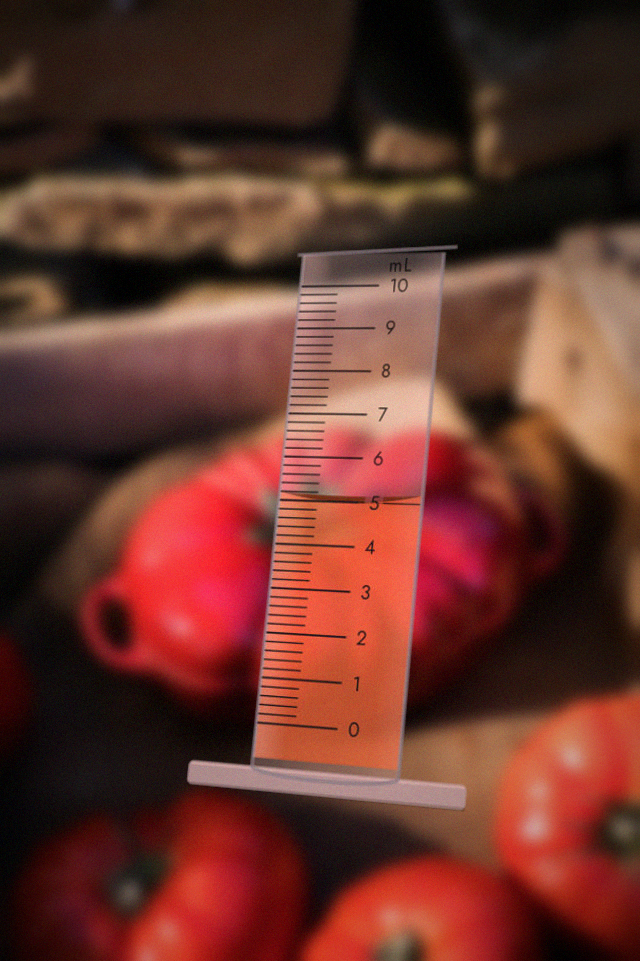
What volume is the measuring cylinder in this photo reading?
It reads 5 mL
